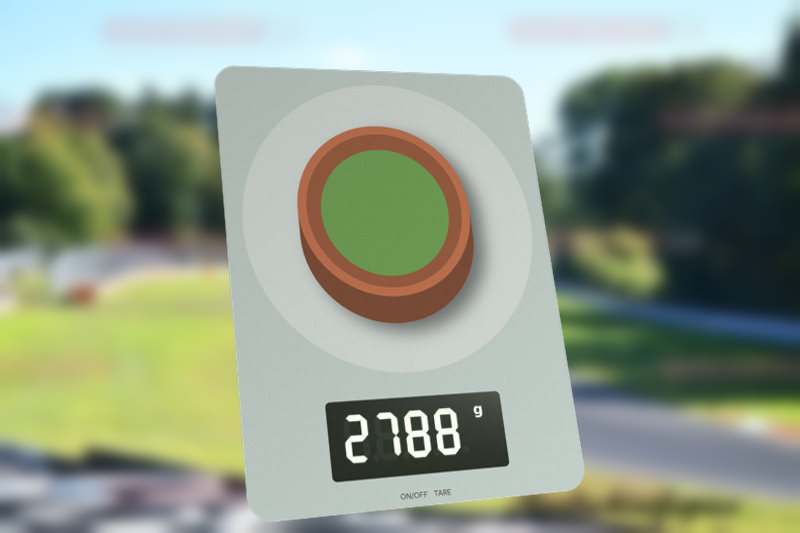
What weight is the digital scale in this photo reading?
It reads 2788 g
